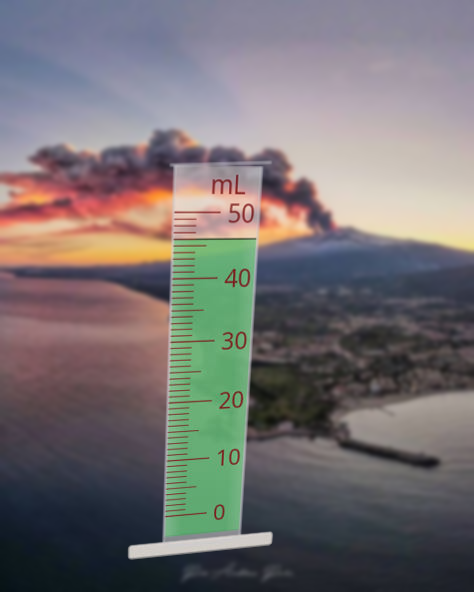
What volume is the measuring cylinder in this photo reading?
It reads 46 mL
